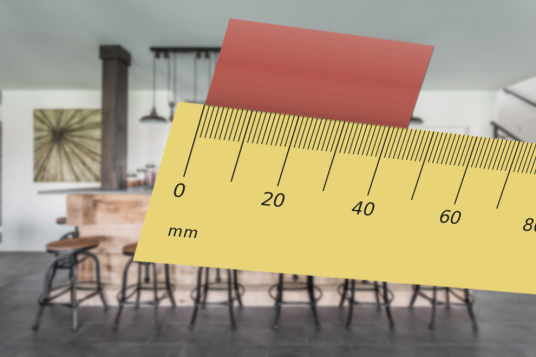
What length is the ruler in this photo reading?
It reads 44 mm
